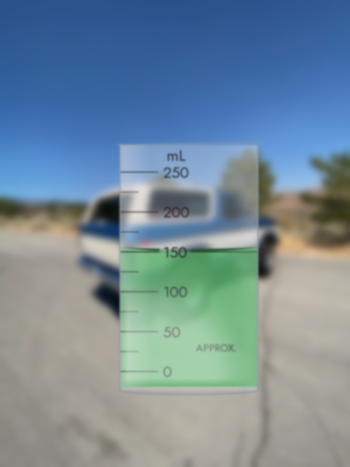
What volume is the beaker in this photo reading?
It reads 150 mL
